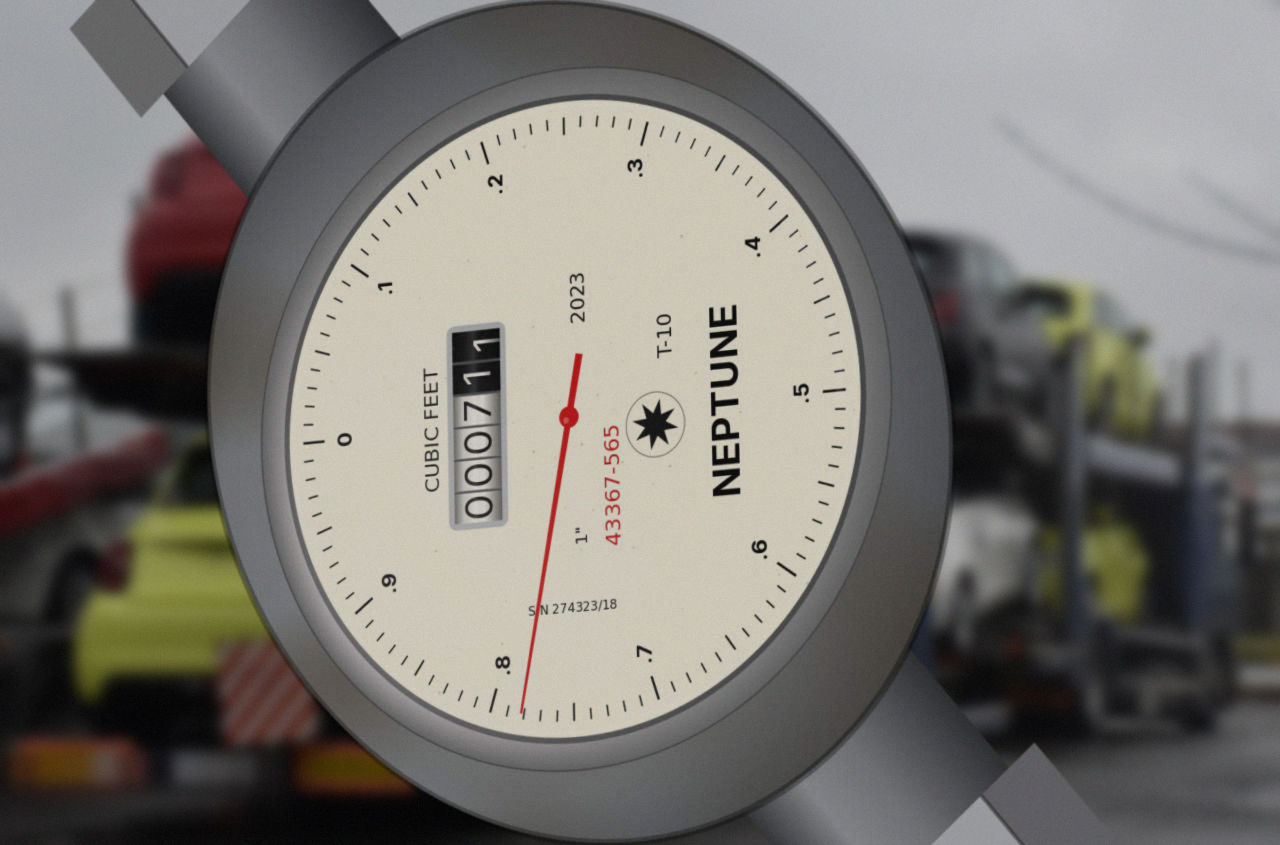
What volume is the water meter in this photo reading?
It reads 710.78 ft³
